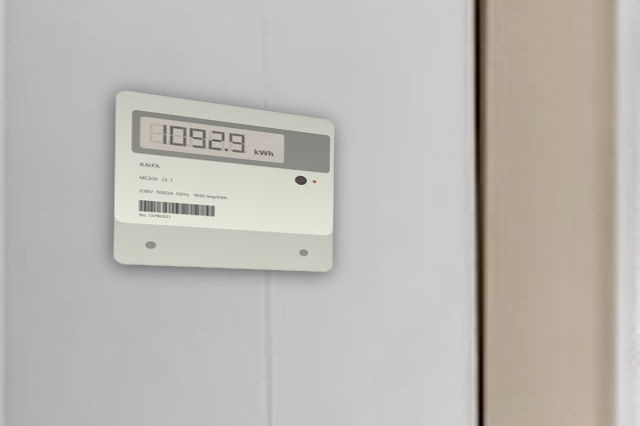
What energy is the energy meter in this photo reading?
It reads 1092.9 kWh
